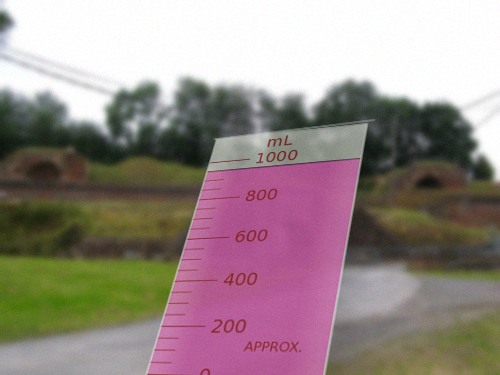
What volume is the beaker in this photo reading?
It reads 950 mL
